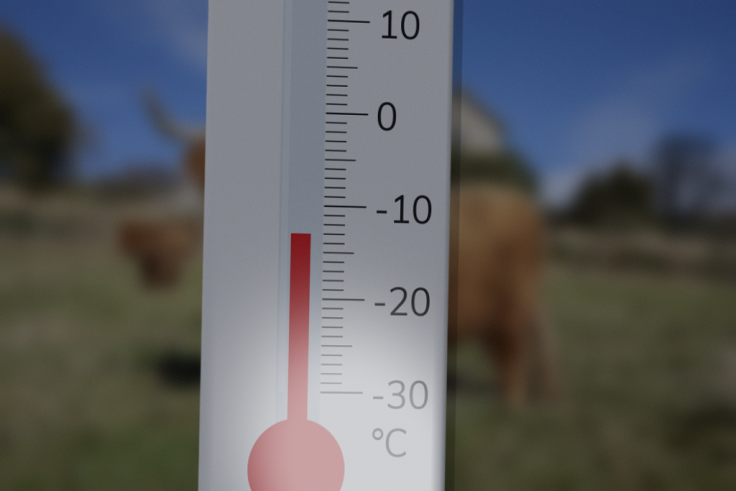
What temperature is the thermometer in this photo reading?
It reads -13 °C
